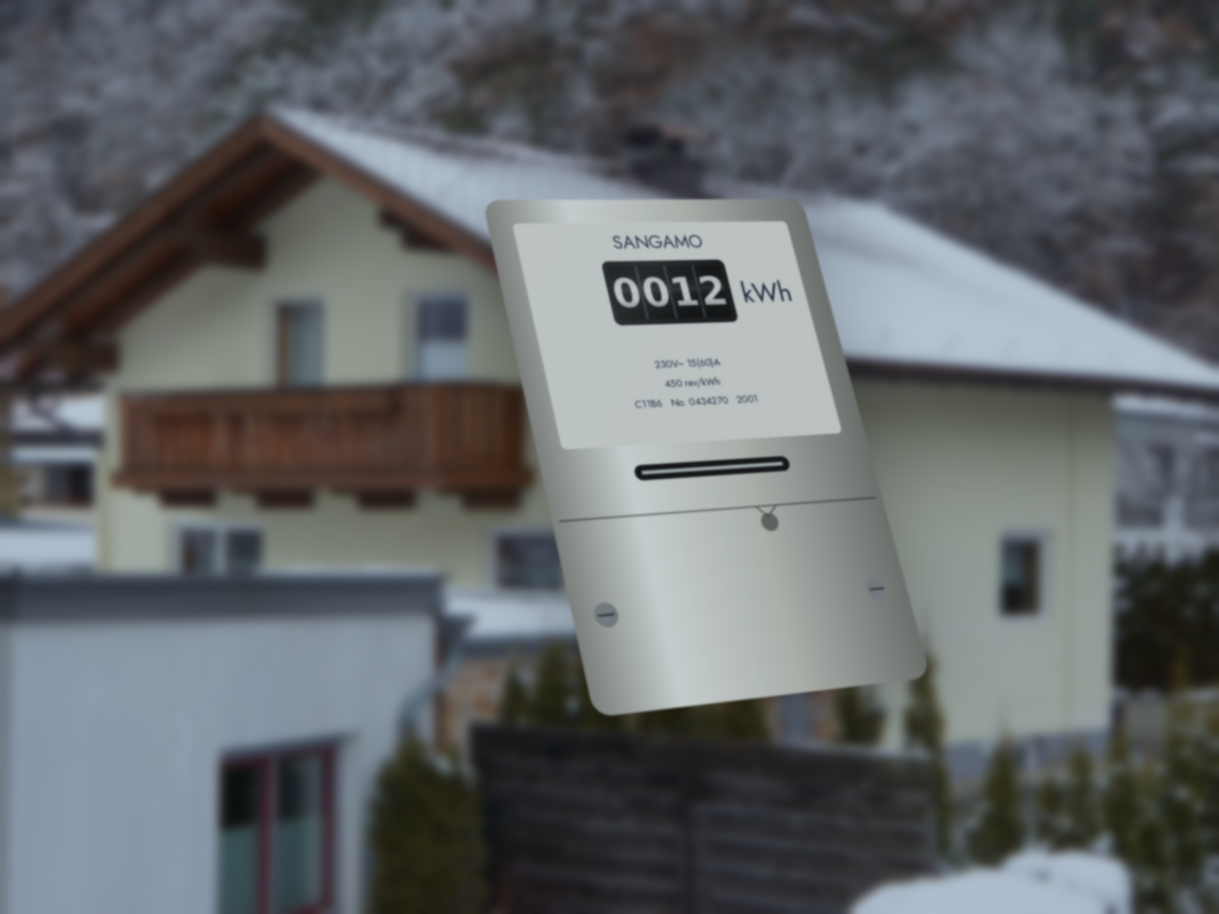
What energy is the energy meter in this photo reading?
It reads 12 kWh
